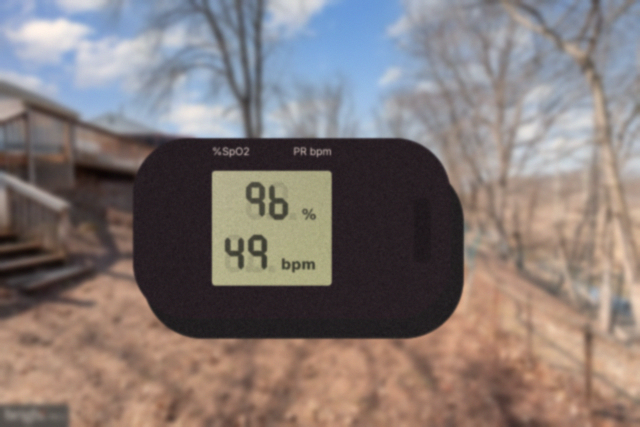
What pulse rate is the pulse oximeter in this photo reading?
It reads 49 bpm
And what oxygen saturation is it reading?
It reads 96 %
